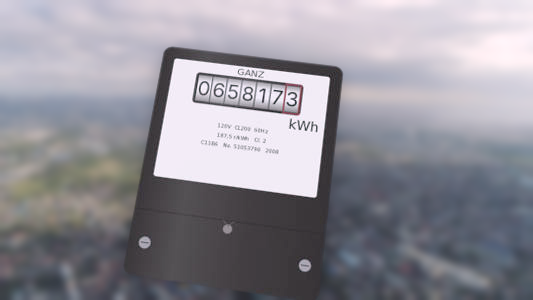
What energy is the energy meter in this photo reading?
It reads 65817.3 kWh
